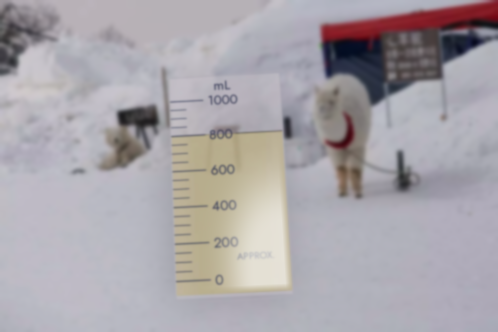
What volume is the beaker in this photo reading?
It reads 800 mL
